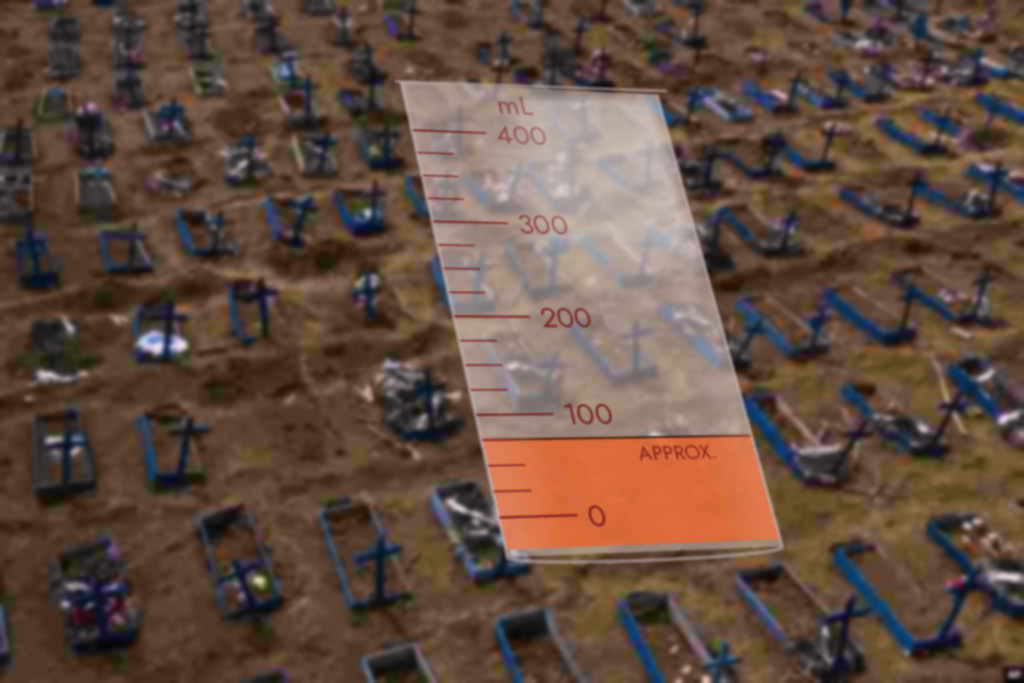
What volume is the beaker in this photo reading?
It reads 75 mL
